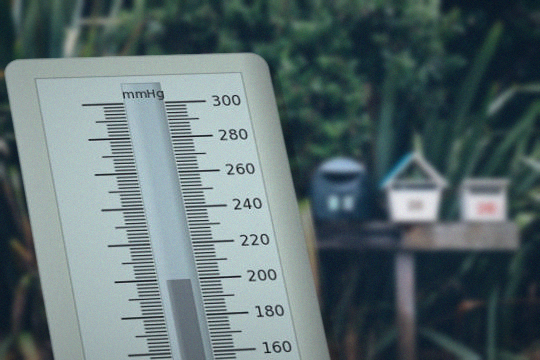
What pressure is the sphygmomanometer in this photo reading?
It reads 200 mmHg
